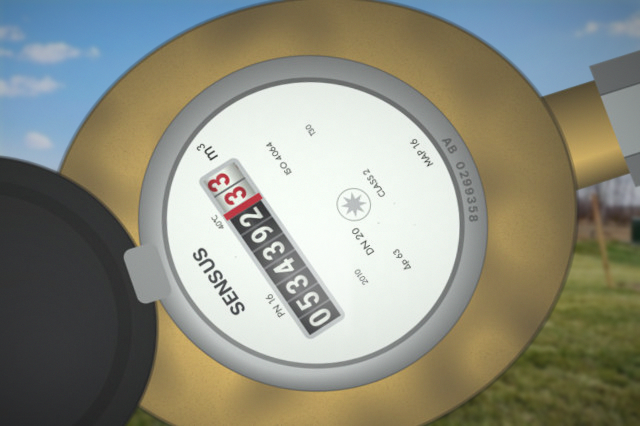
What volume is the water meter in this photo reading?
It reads 534392.33 m³
